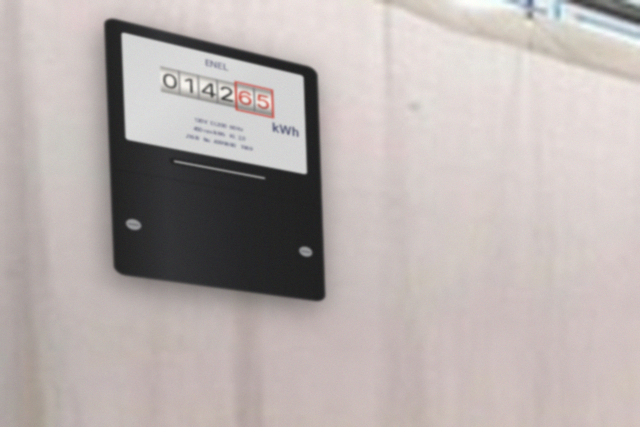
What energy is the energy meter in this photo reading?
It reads 142.65 kWh
